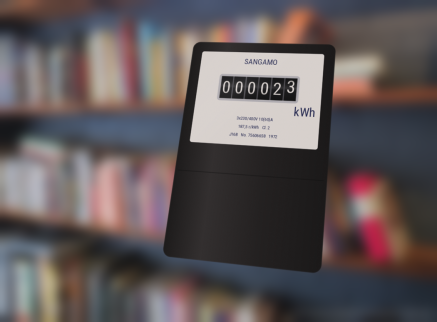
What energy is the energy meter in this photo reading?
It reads 23 kWh
